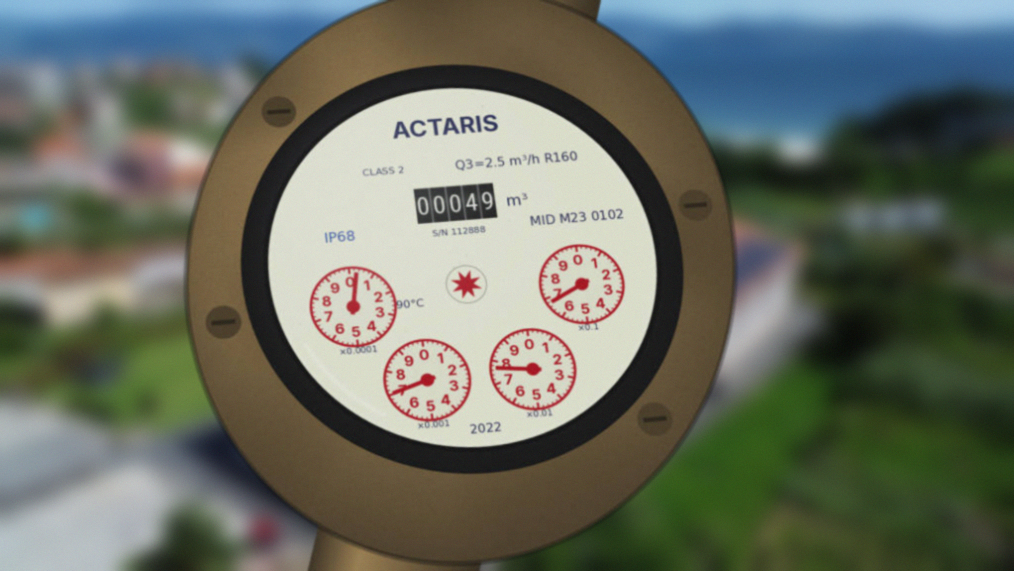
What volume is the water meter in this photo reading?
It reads 49.6770 m³
